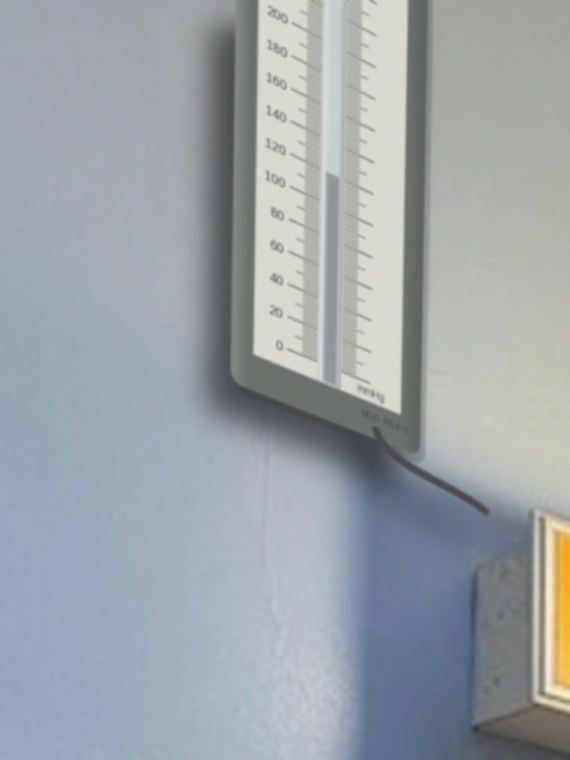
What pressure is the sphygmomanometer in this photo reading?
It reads 120 mmHg
